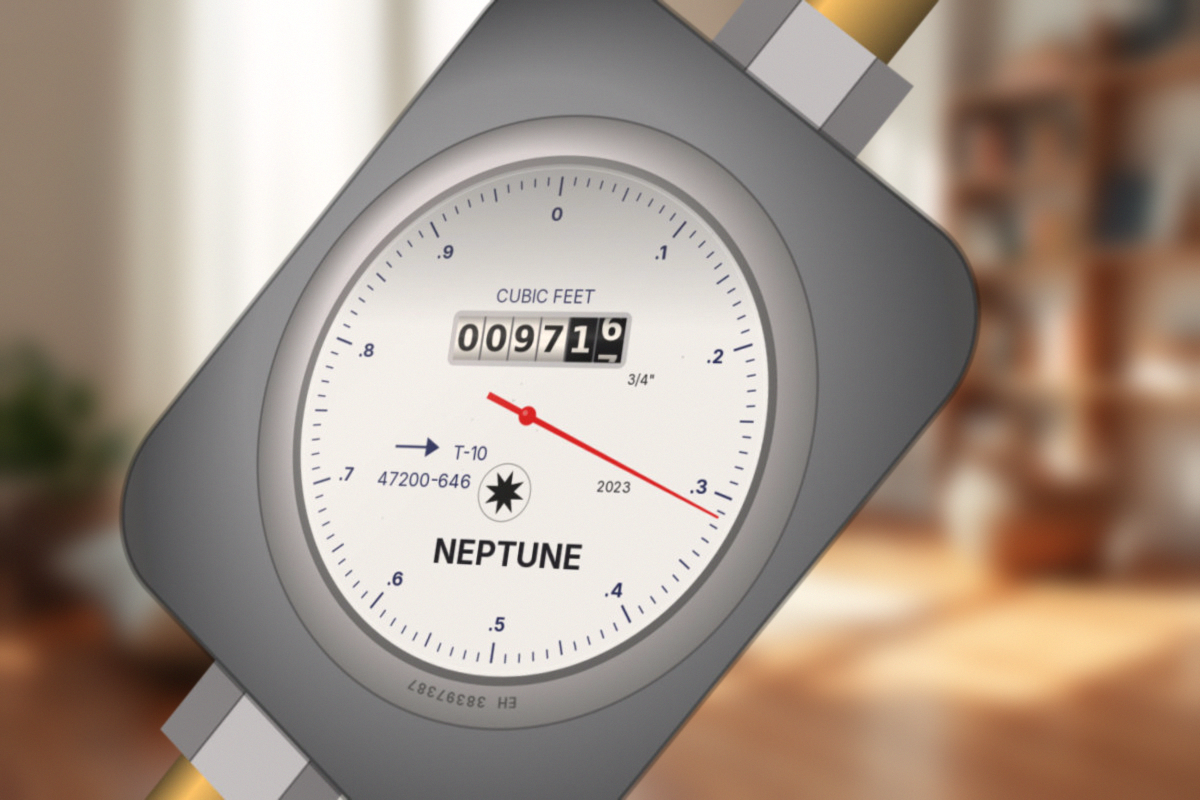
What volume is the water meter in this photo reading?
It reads 9716.31 ft³
